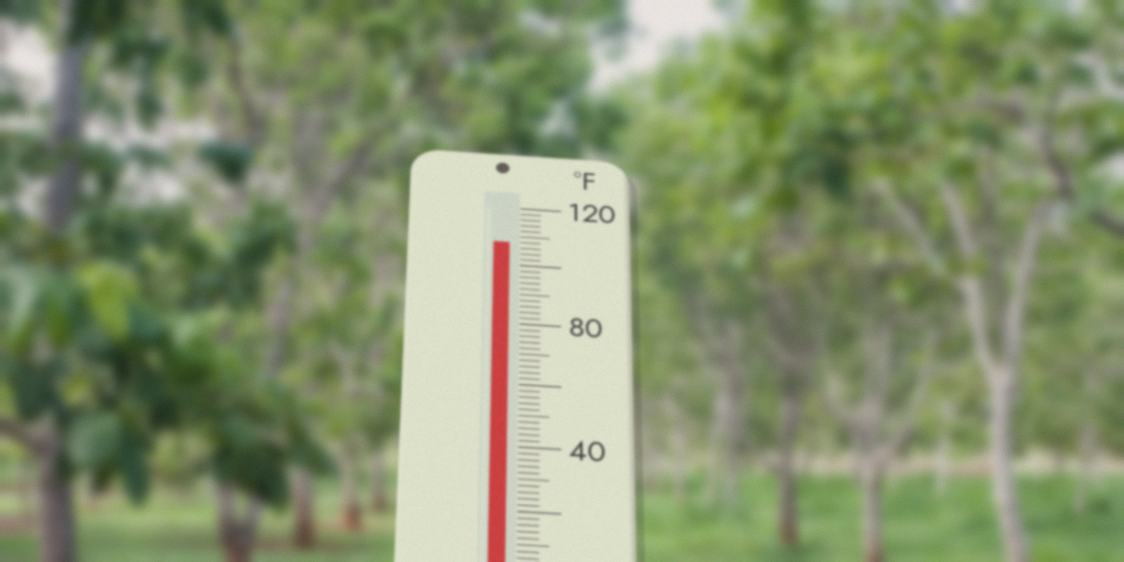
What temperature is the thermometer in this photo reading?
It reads 108 °F
